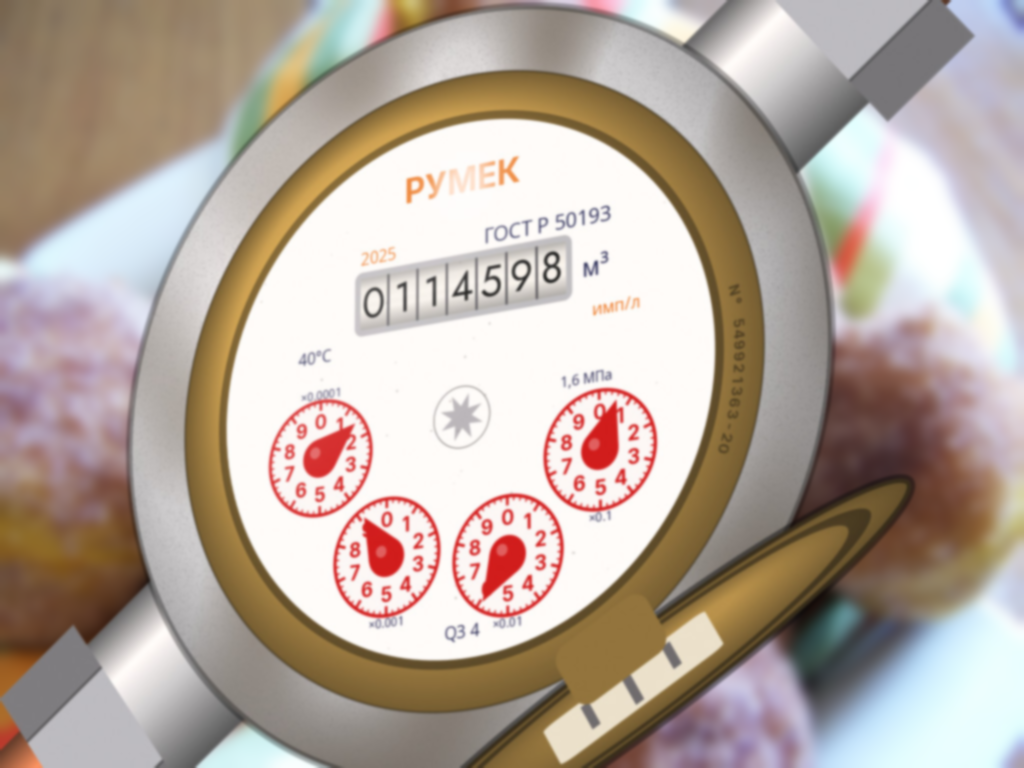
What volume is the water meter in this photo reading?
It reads 114598.0591 m³
